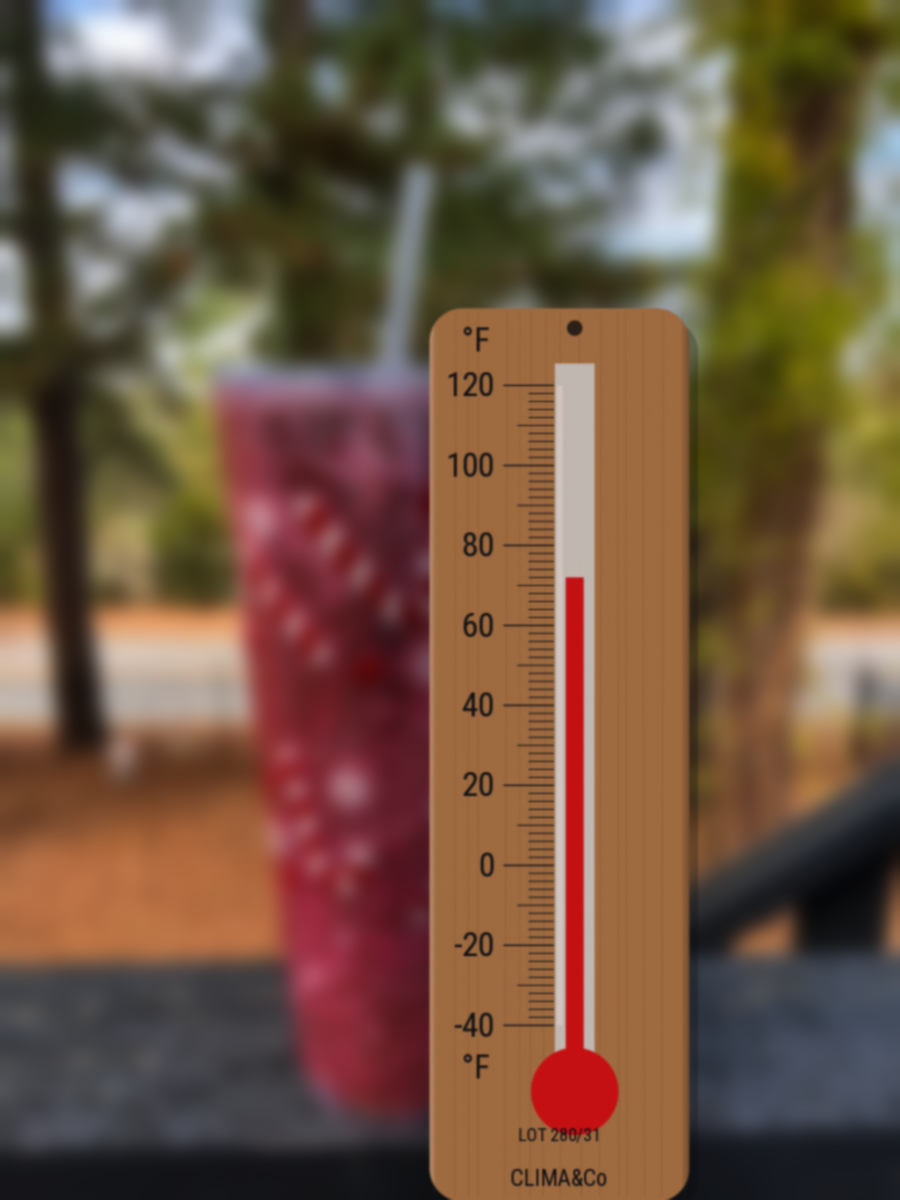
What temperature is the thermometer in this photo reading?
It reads 72 °F
